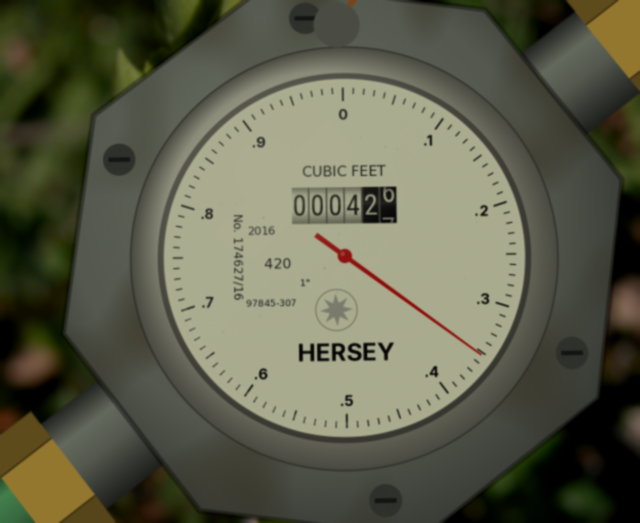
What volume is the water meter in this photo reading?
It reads 426.35 ft³
